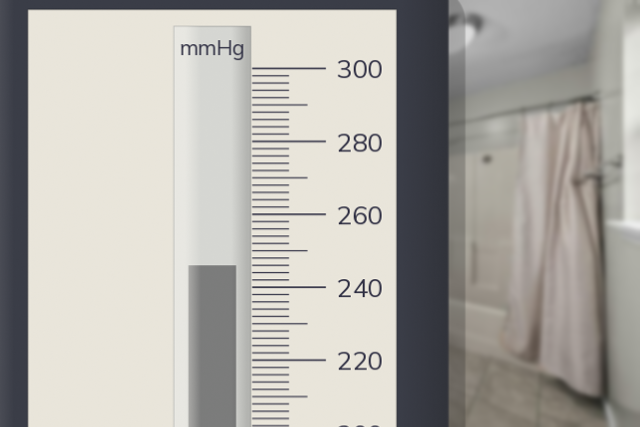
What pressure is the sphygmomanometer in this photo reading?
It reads 246 mmHg
